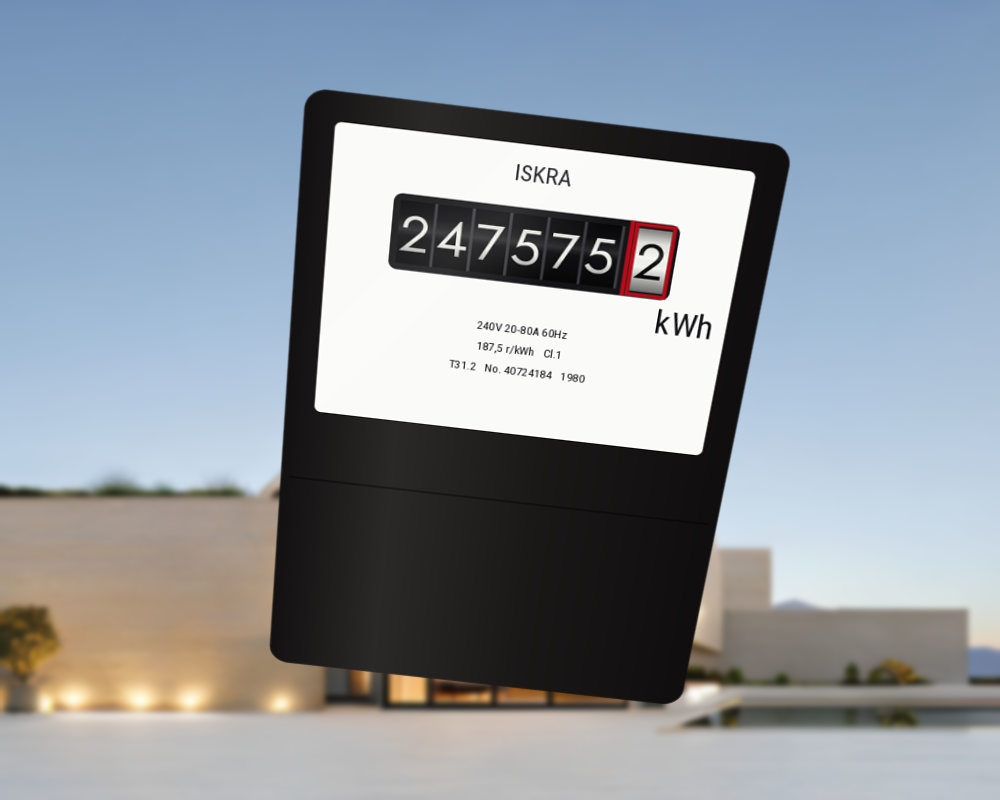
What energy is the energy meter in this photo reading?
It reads 247575.2 kWh
